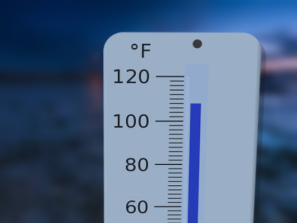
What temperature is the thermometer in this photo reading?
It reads 108 °F
